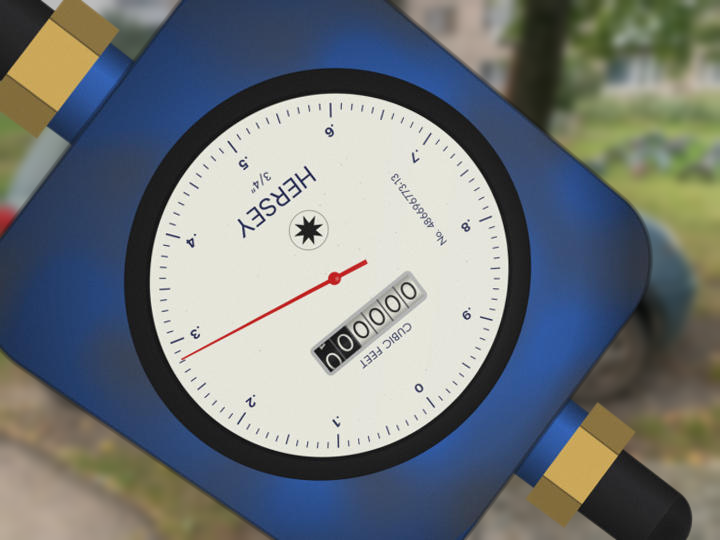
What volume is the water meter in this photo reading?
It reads 0.28 ft³
